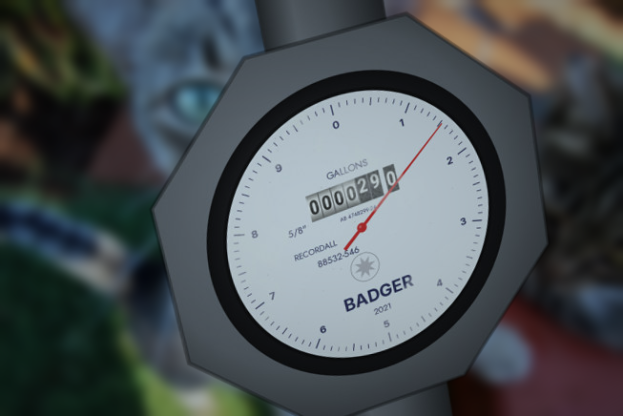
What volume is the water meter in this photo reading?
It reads 291.5 gal
